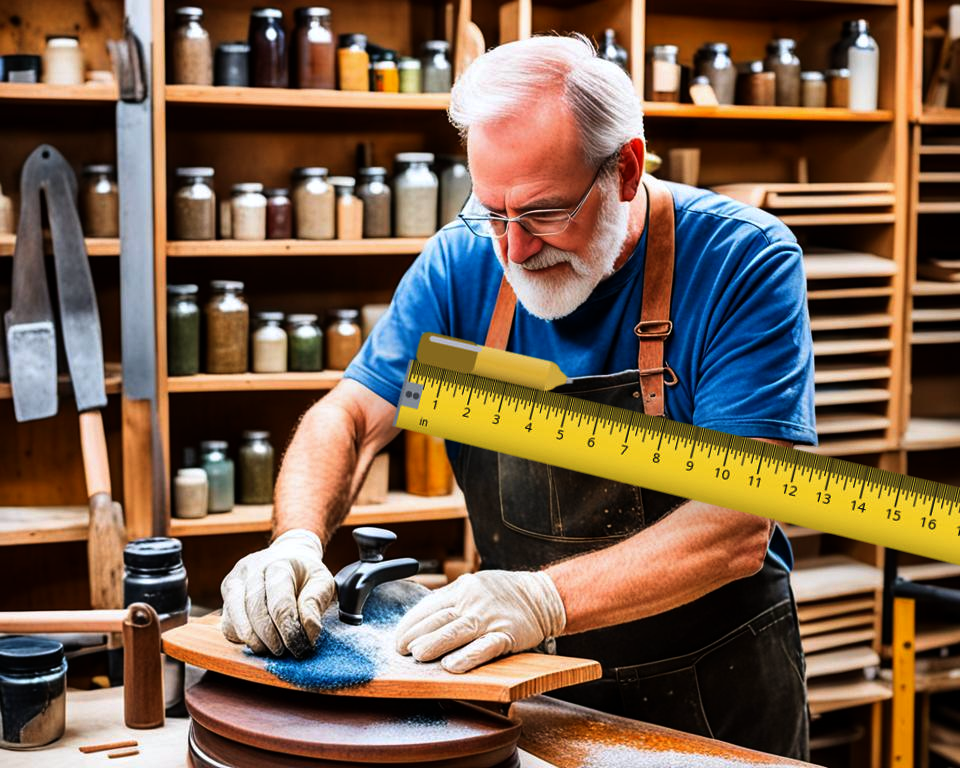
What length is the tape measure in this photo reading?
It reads 5 in
